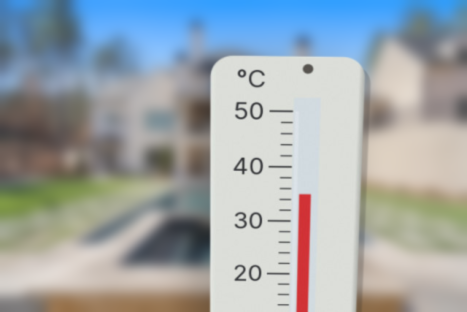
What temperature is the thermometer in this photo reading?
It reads 35 °C
